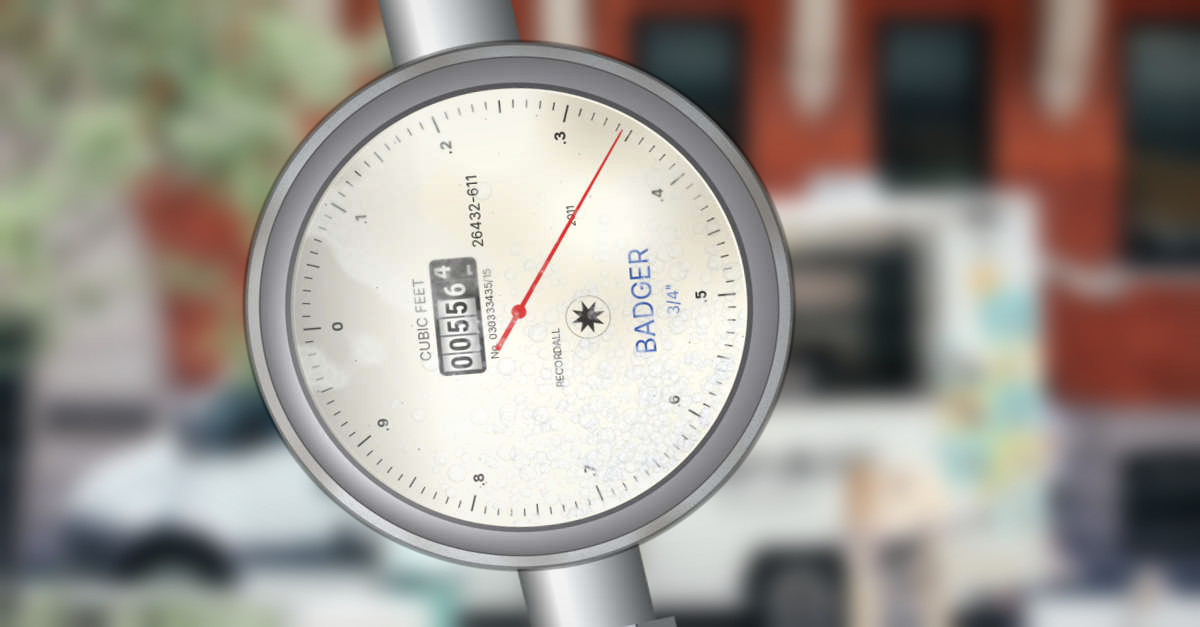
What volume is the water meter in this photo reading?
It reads 5564.34 ft³
